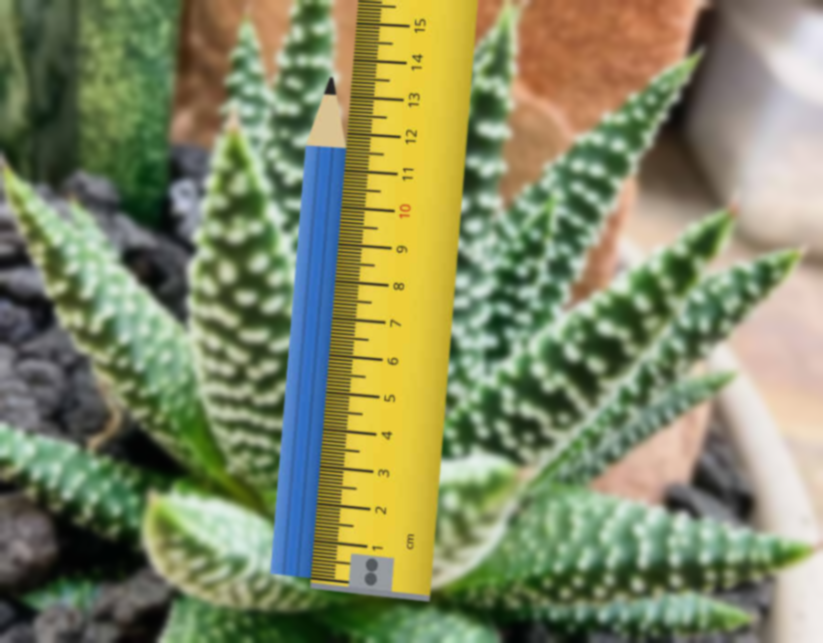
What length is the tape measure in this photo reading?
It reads 13.5 cm
